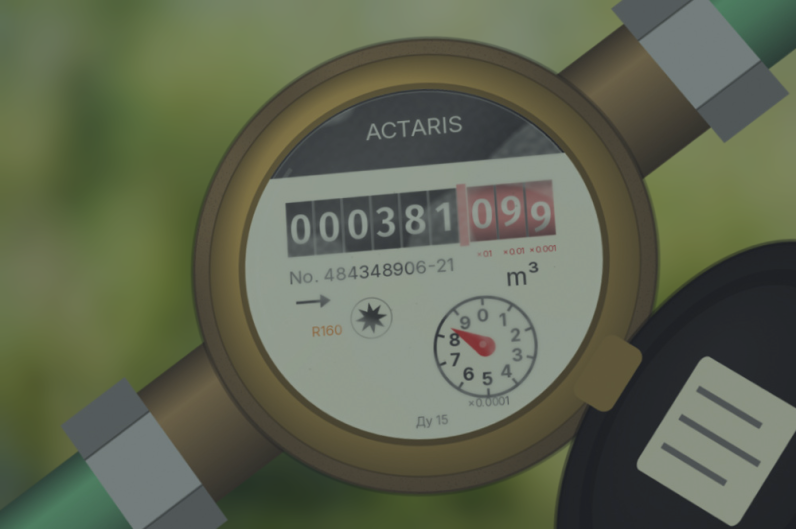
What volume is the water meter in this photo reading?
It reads 381.0988 m³
